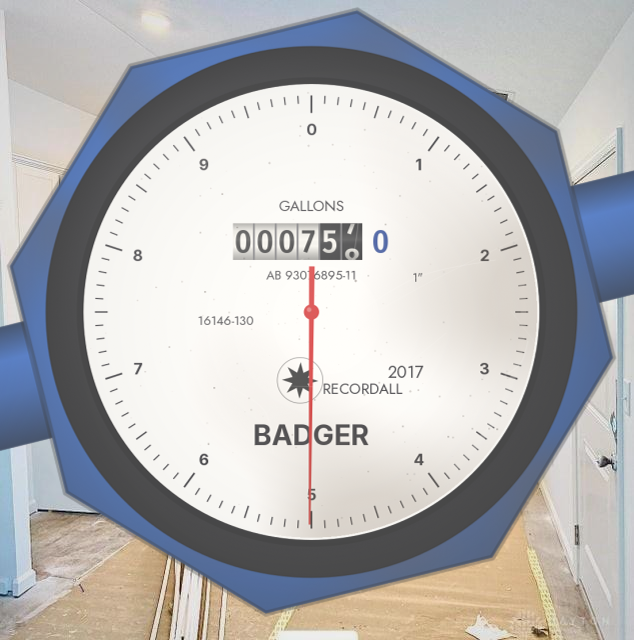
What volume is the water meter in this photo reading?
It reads 7575.0 gal
